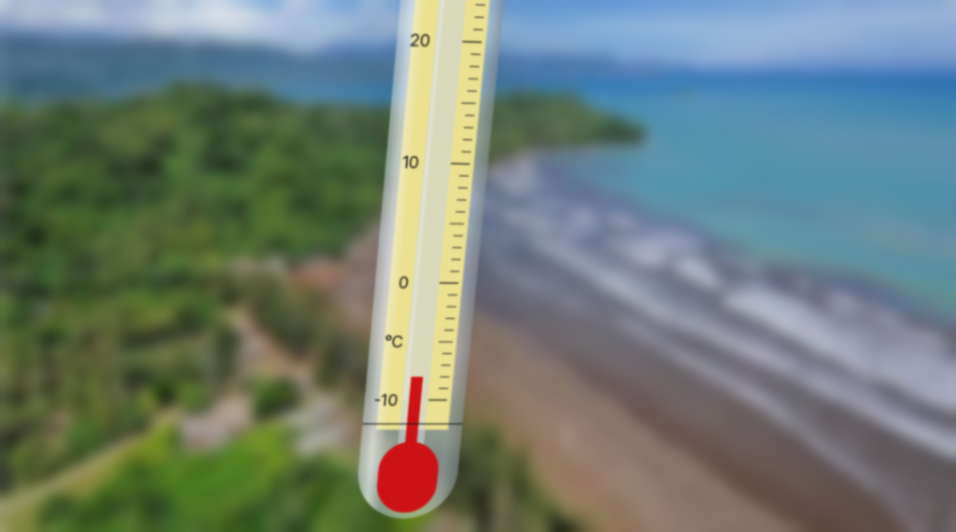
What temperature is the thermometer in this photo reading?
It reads -8 °C
